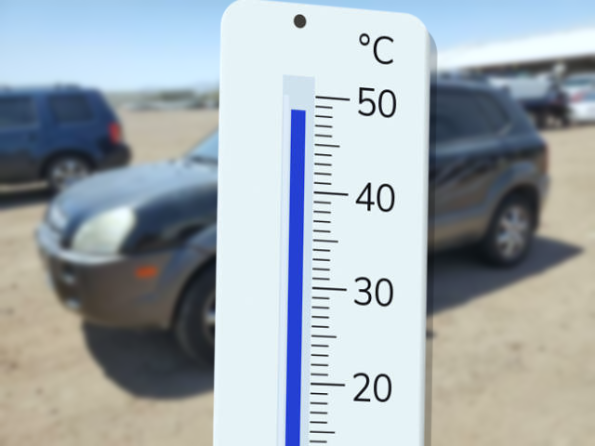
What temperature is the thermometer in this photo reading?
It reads 48.5 °C
